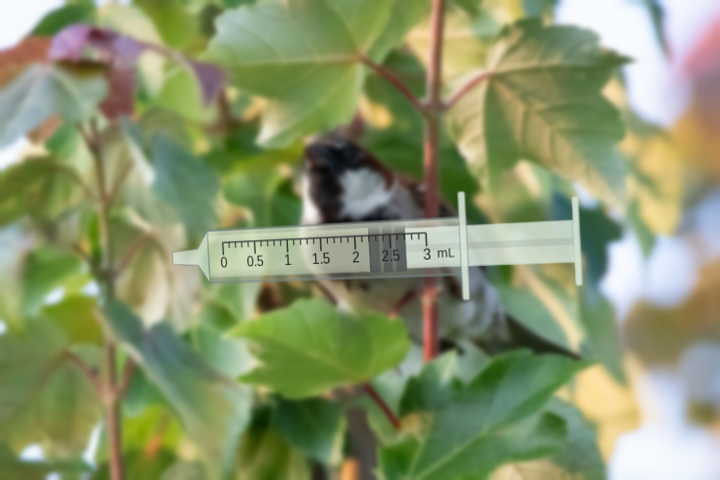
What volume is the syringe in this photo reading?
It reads 2.2 mL
